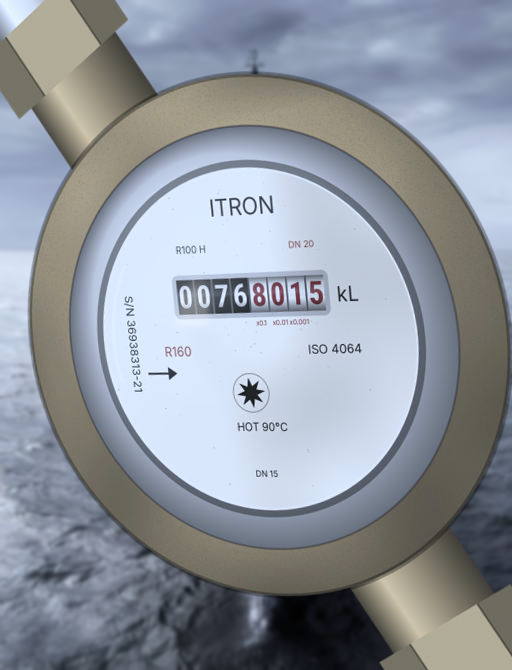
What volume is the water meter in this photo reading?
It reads 76.8015 kL
